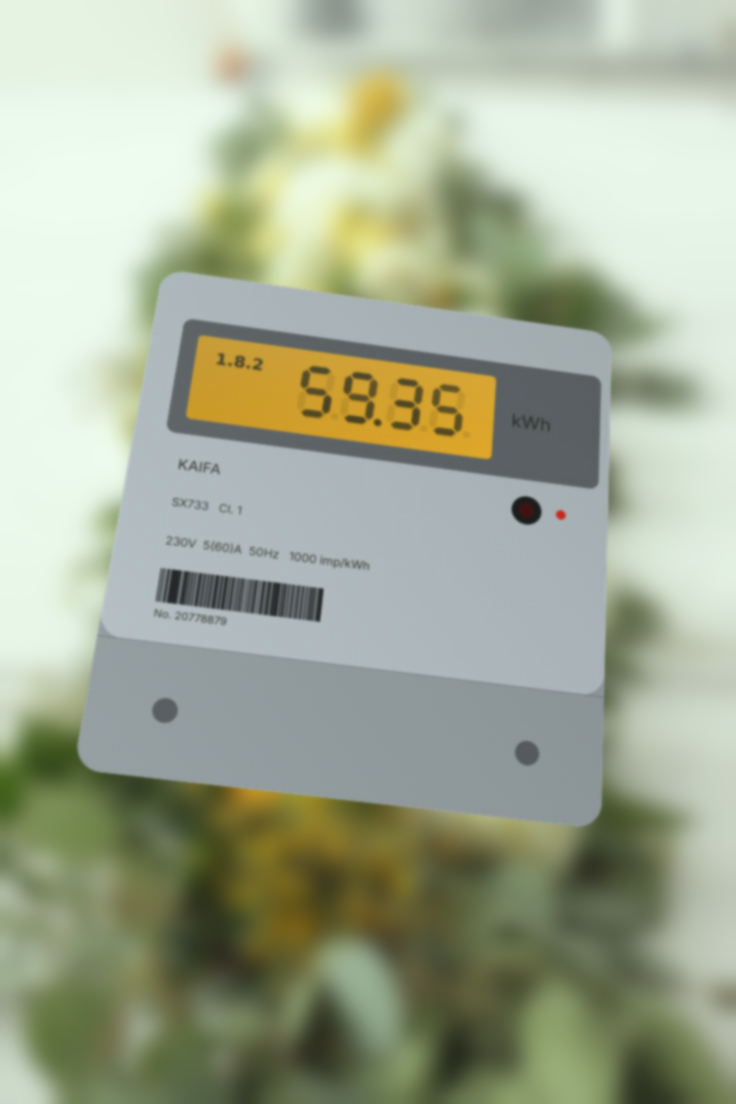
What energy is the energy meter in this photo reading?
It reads 59.35 kWh
